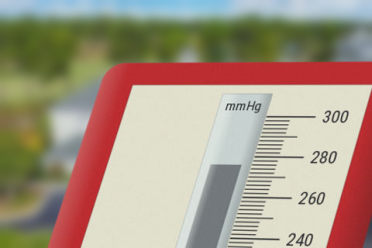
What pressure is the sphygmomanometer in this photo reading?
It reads 276 mmHg
